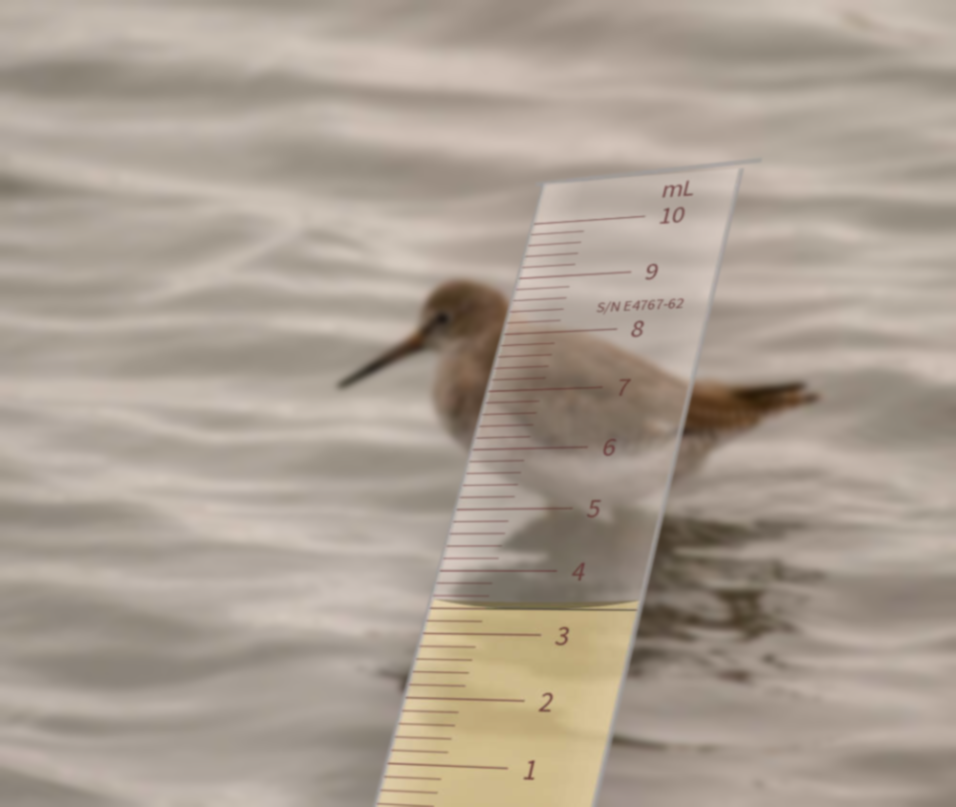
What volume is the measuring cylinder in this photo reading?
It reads 3.4 mL
